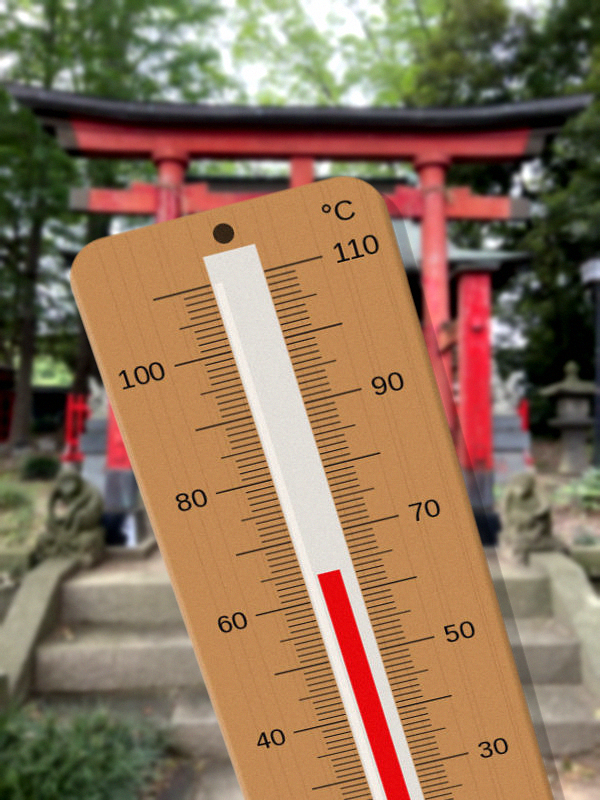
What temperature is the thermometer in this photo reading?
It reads 64 °C
